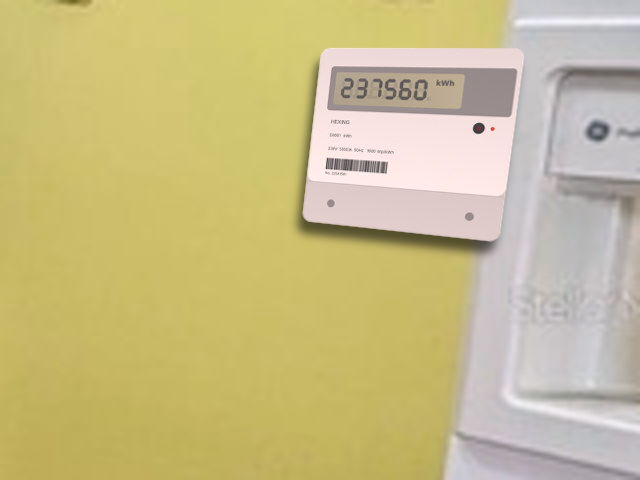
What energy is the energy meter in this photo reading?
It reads 237560 kWh
